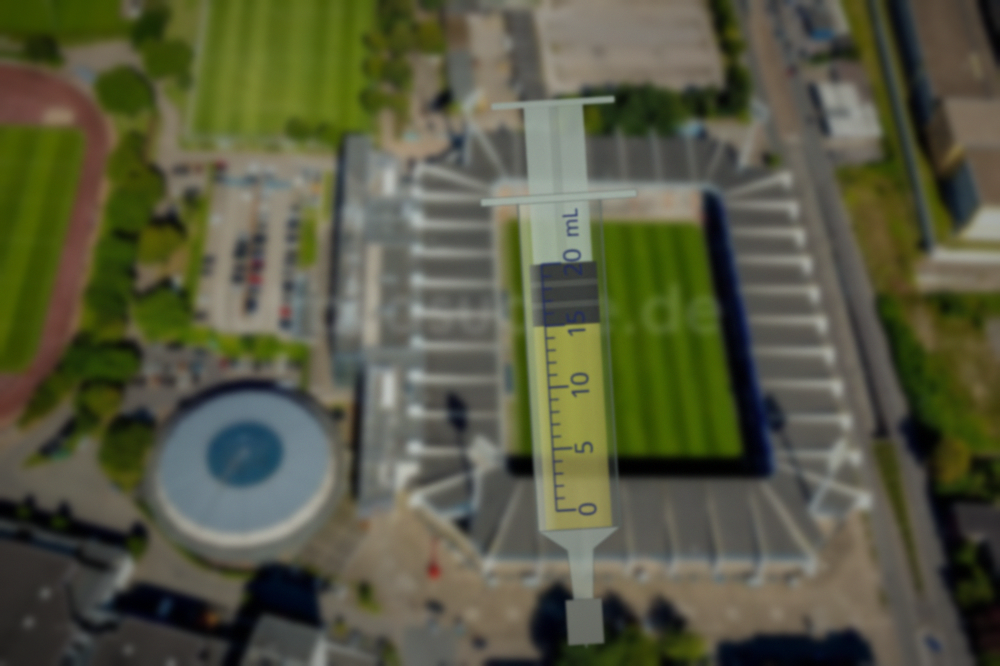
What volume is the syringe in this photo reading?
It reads 15 mL
